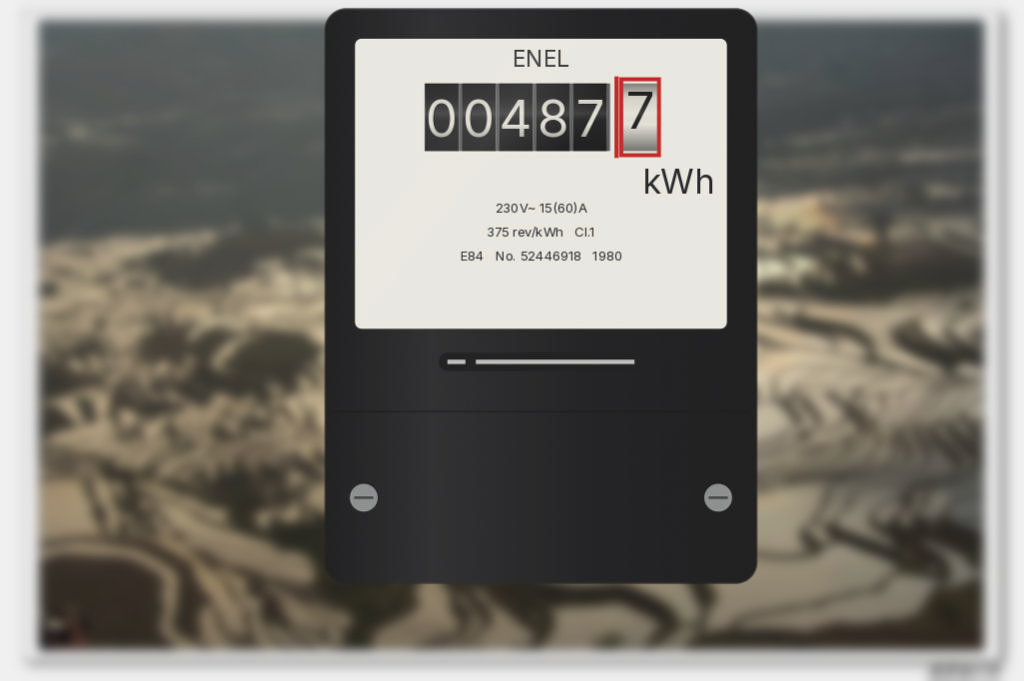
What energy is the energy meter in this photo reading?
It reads 487.7 kWh
